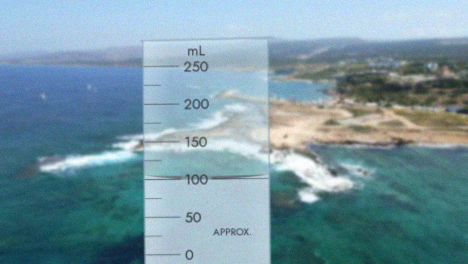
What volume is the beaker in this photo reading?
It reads 100 mL
